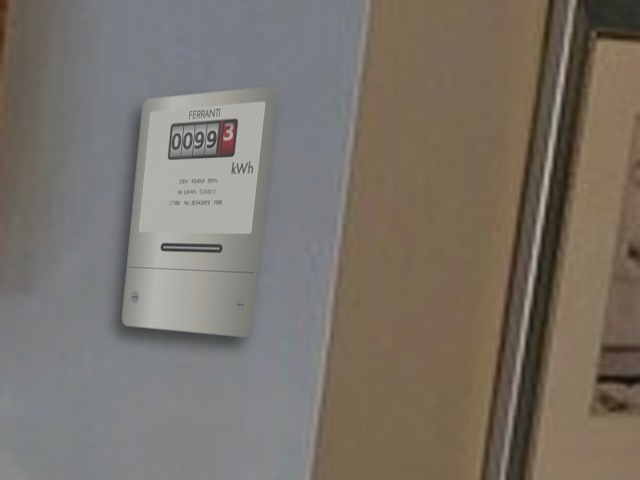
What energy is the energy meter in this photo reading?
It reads 99.3 kWh
